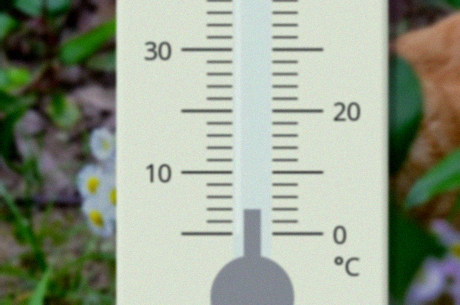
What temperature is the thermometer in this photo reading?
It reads 4 °C
